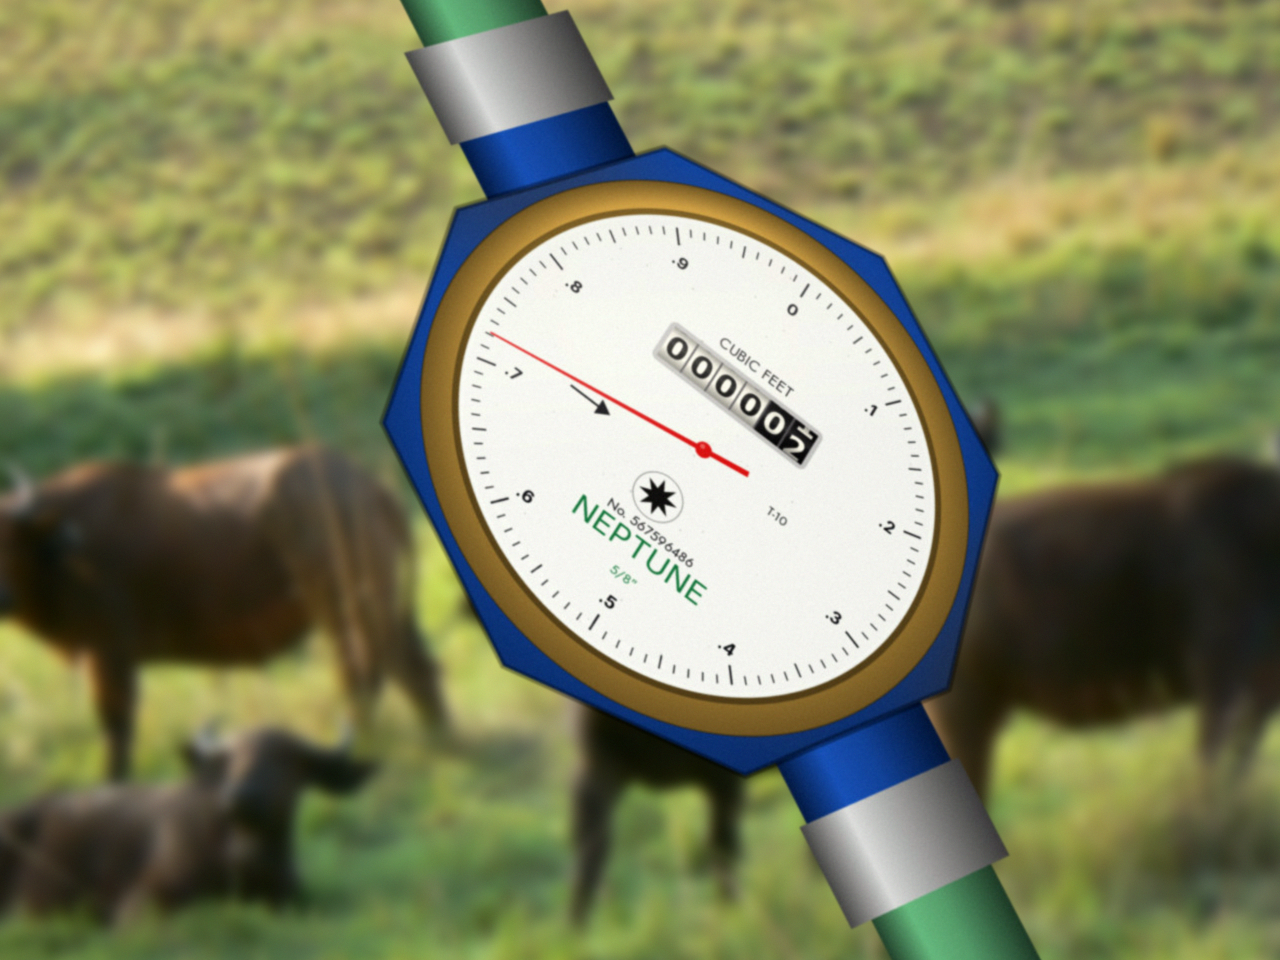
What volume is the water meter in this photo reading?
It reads 1.72 ft³
